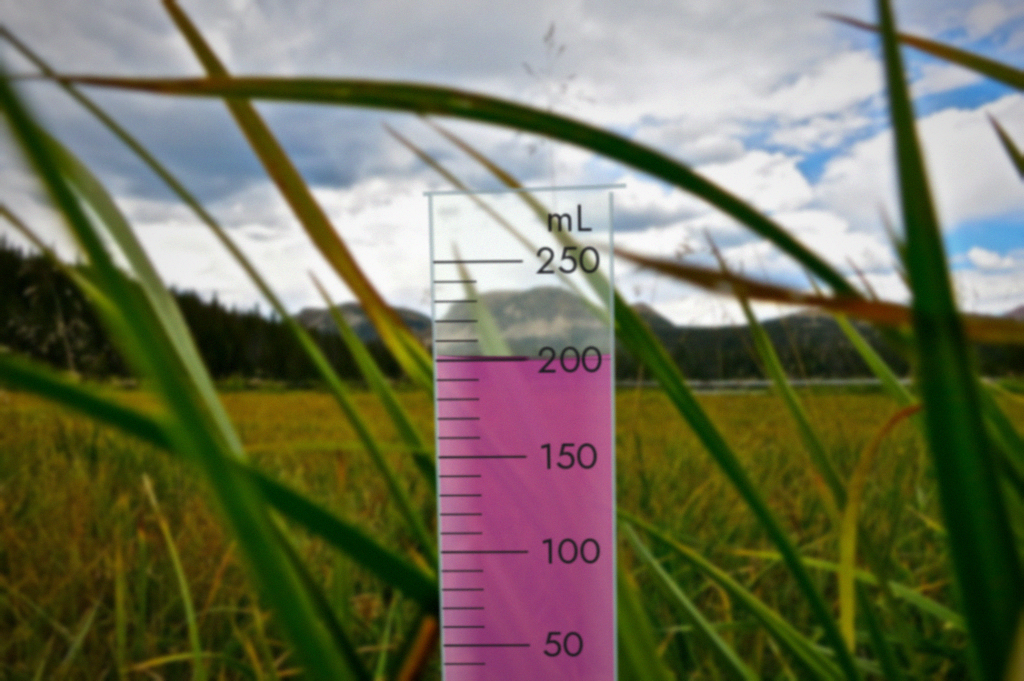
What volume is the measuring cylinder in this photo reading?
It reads 200 mL
